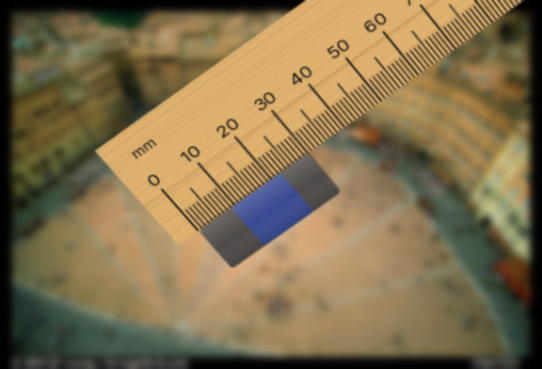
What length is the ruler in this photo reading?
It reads 30 mm
